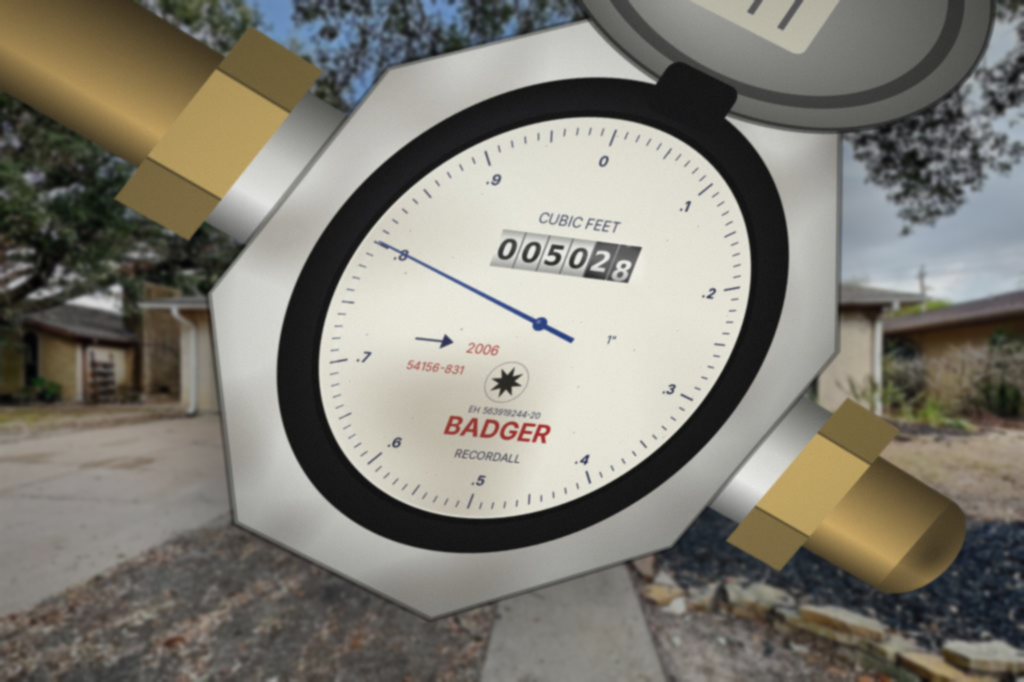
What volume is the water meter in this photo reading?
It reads 5027.80 ft³
